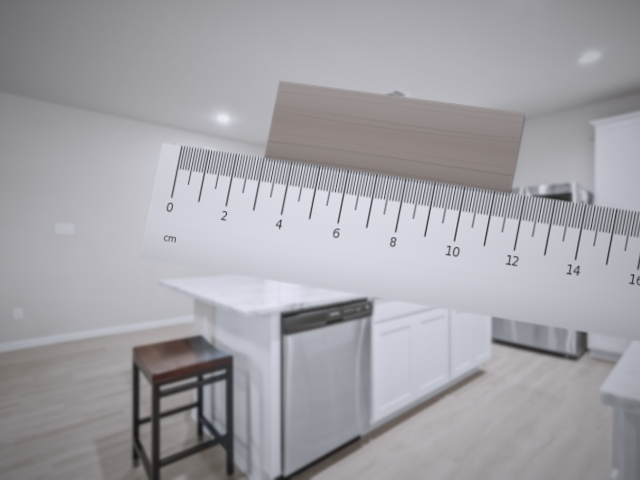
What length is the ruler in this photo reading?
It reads 8.5 cm
